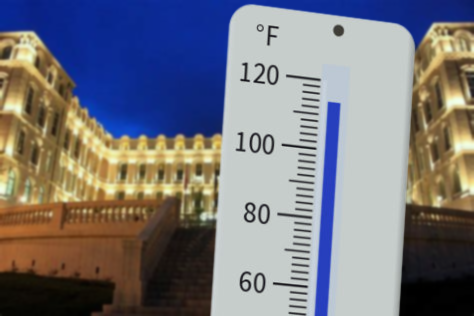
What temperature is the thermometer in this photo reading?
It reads 114 °F
